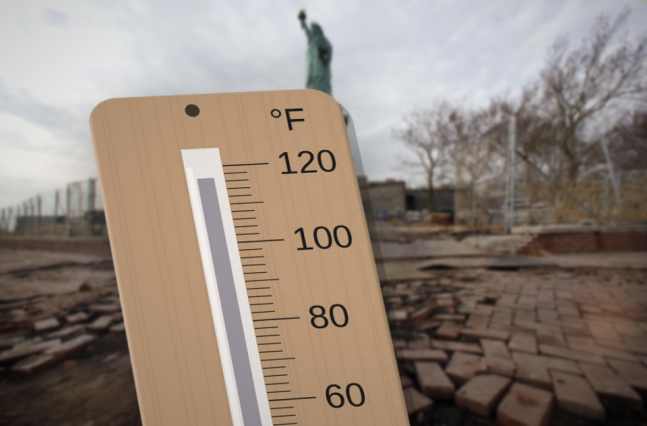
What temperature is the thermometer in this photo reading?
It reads 117 °F
